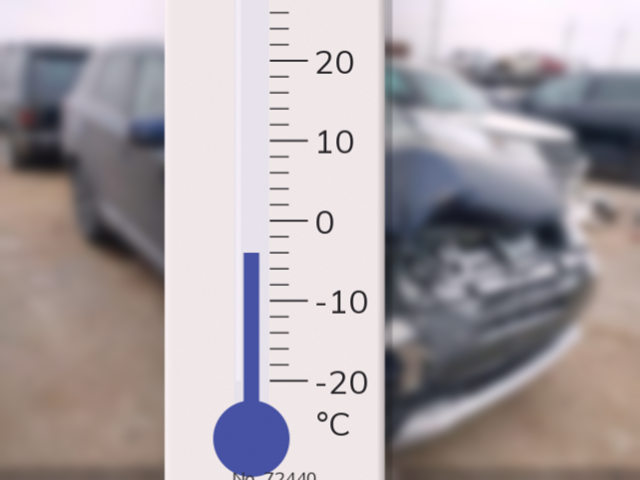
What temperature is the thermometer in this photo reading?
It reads -4 °C
